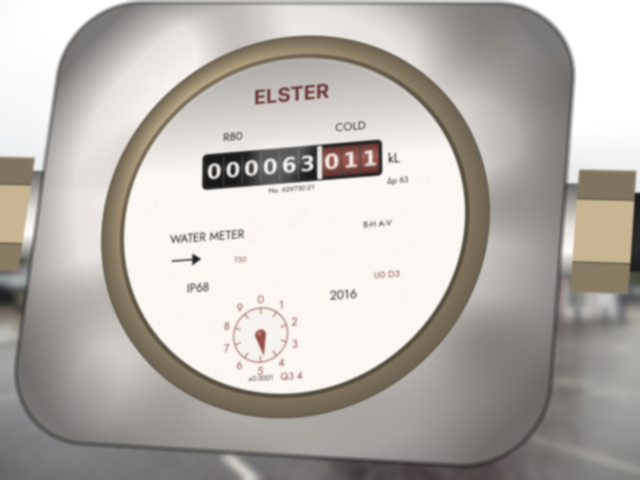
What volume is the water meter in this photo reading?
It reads 63.0114 kL
